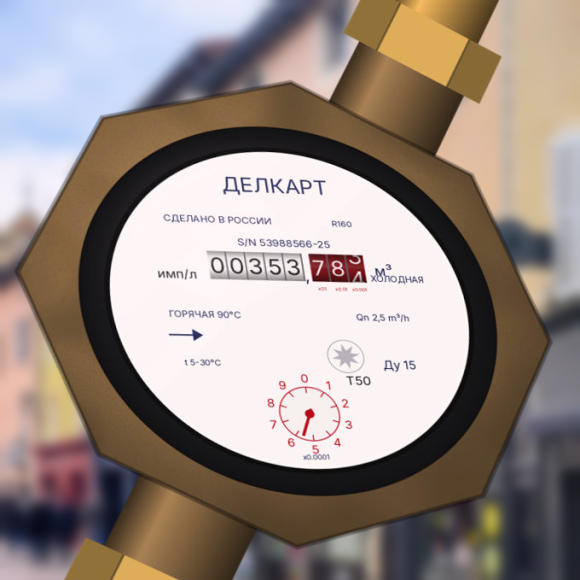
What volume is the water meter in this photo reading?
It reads 353.7835 m³
